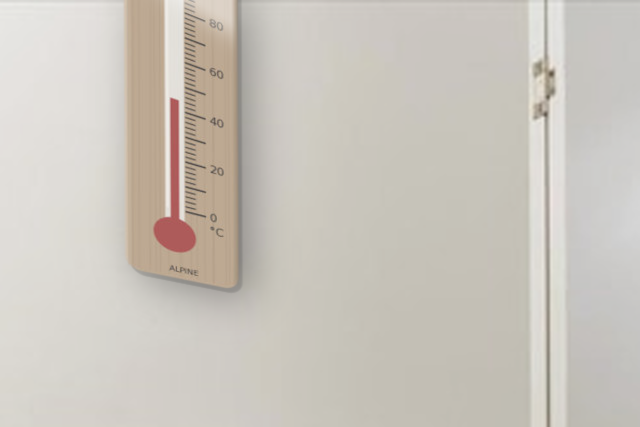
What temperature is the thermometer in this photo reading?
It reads 44 °C
